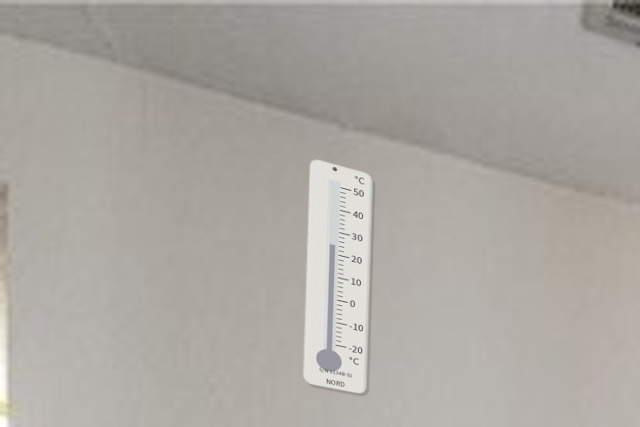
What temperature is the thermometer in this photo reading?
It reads 24 °C
